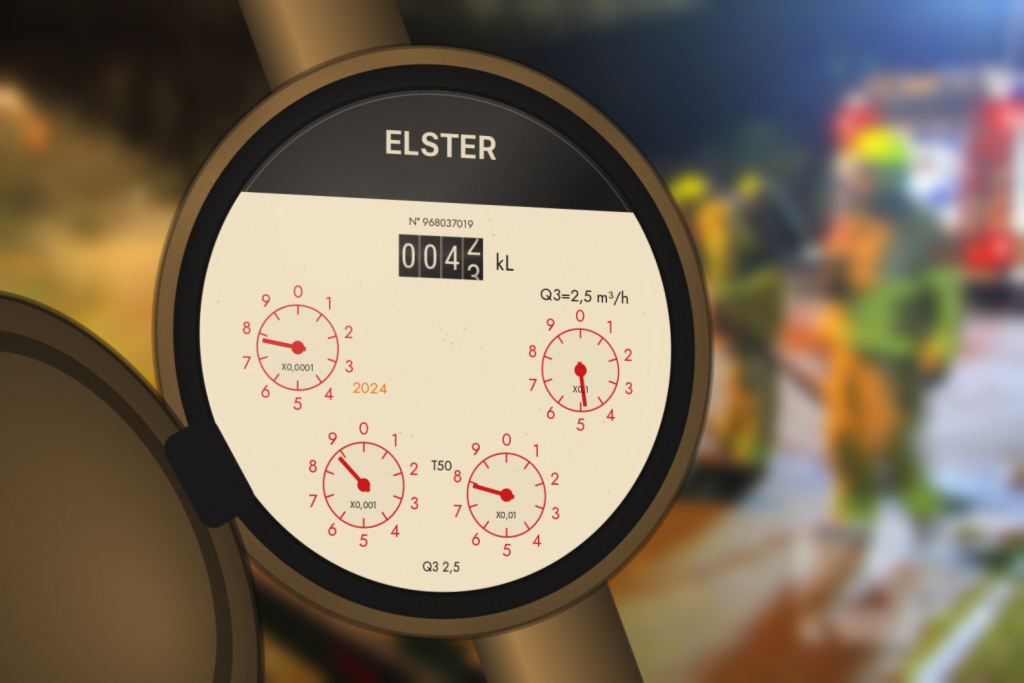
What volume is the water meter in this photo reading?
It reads 42.4787 kL
